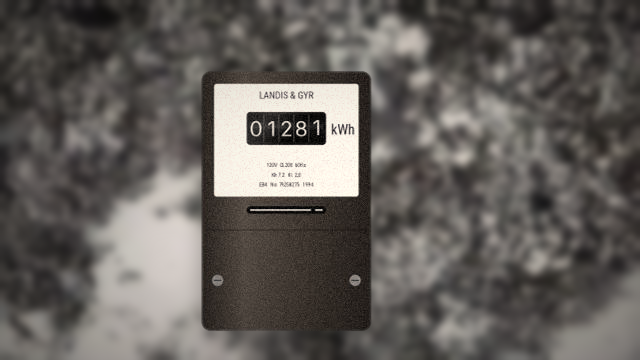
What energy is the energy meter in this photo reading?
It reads 1281 kWh
